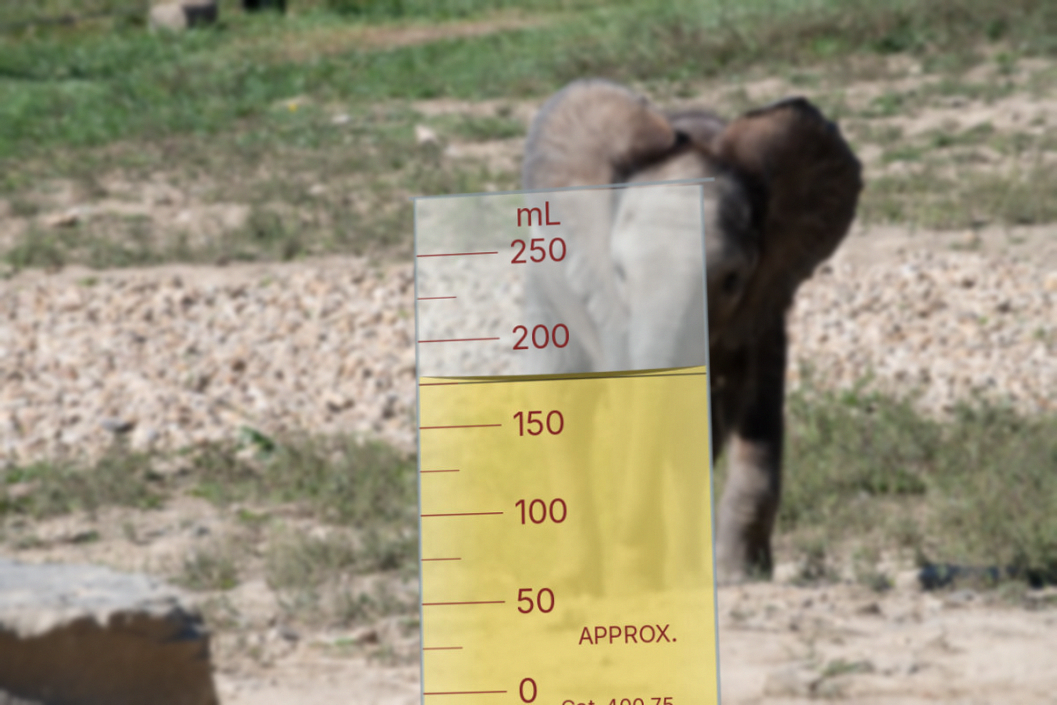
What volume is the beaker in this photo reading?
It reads 175 mL
